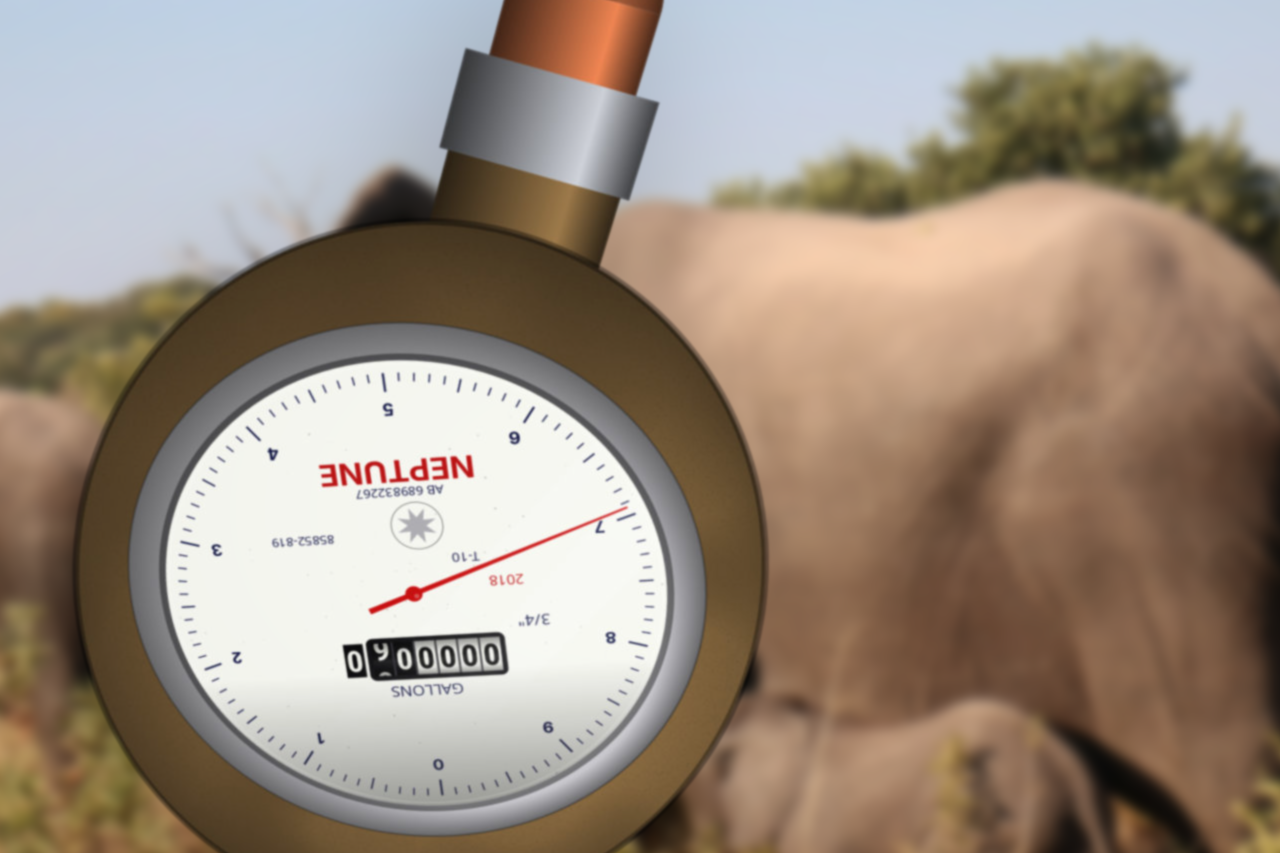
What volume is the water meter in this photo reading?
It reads 56.9 gal
